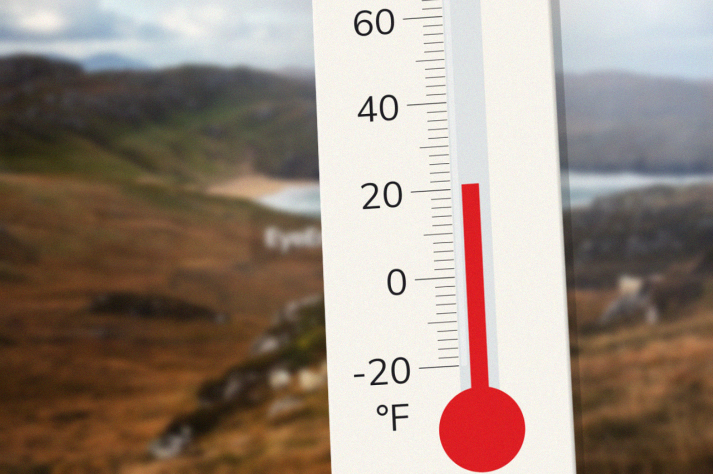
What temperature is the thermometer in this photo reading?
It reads 21 °F
